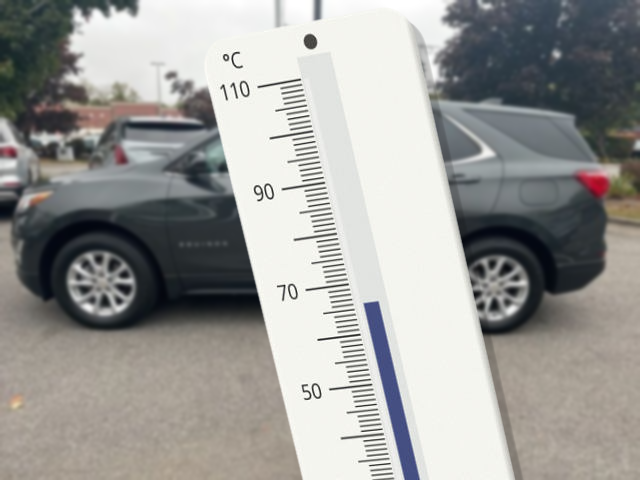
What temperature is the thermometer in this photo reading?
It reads 66 °C
